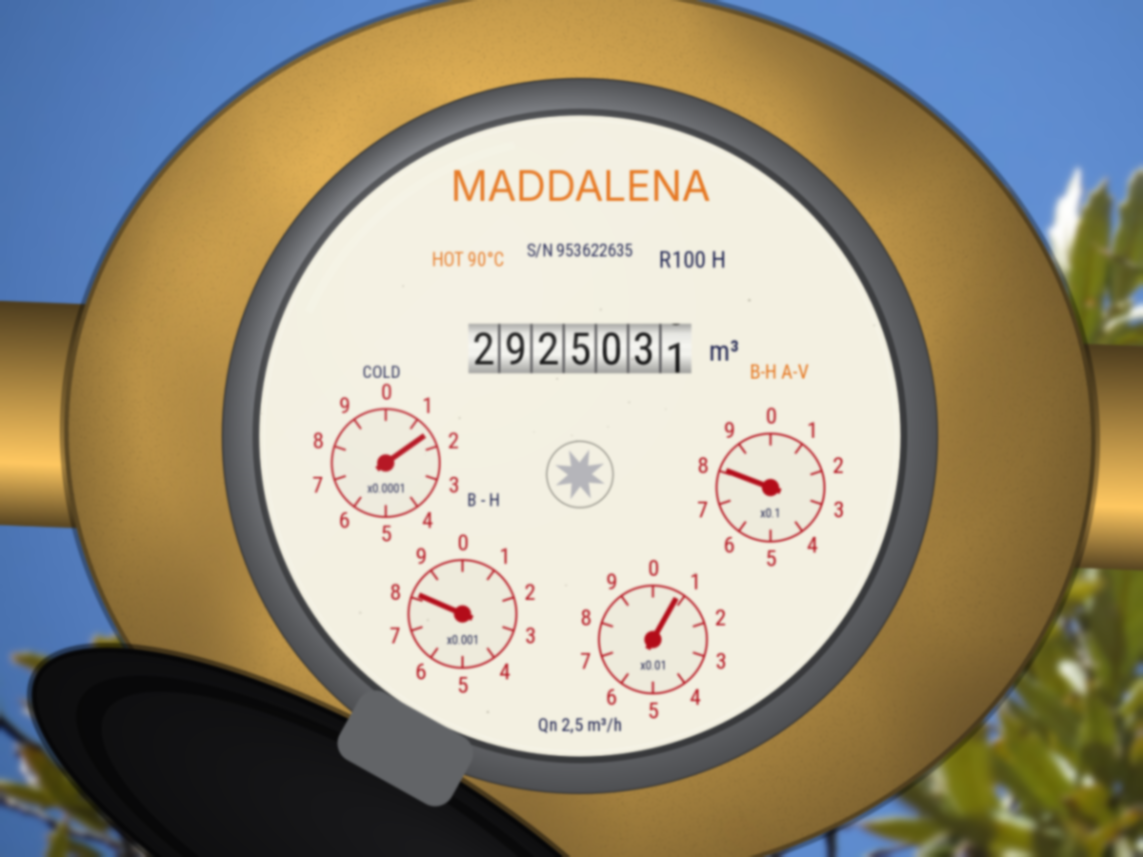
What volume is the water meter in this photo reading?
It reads 2925030.8081 m³
